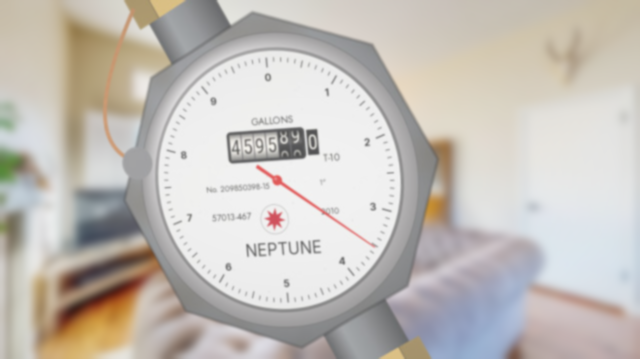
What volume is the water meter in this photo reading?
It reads 4595893.5 gal
